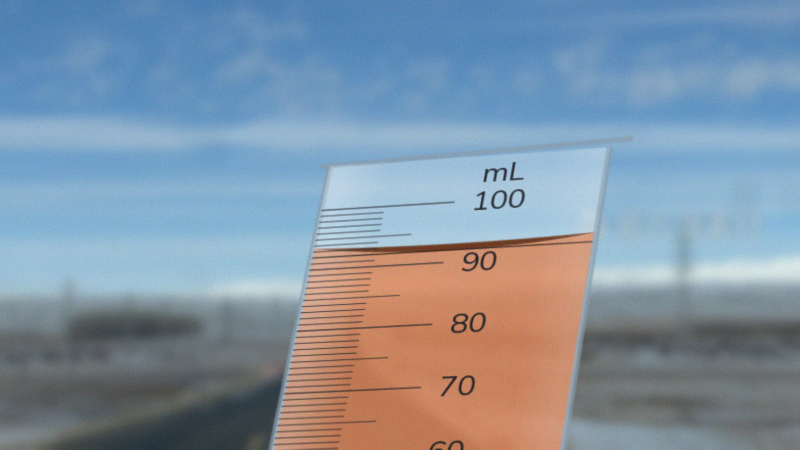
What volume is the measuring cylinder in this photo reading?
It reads 92 mL
